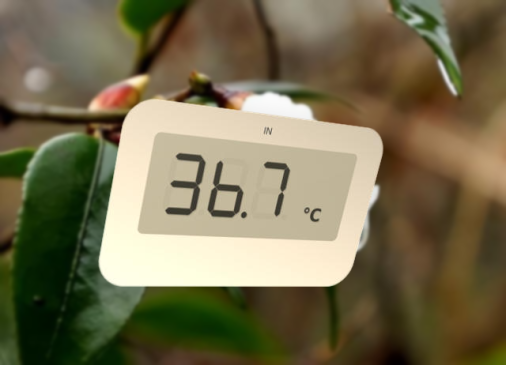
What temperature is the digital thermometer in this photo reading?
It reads 36.7 °C
